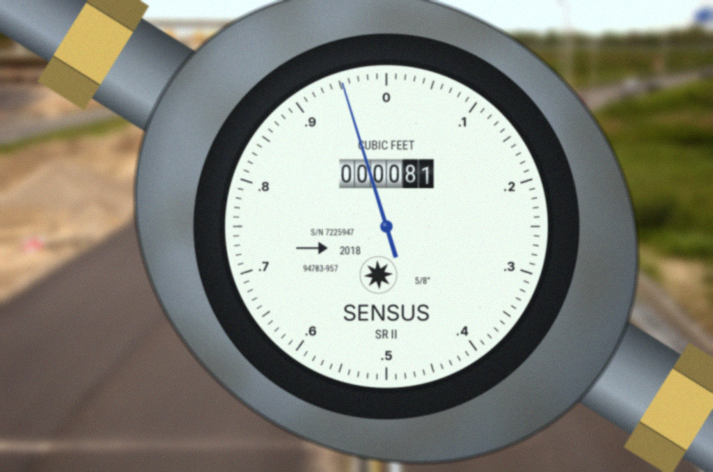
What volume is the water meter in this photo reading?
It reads 80.95 ft³
